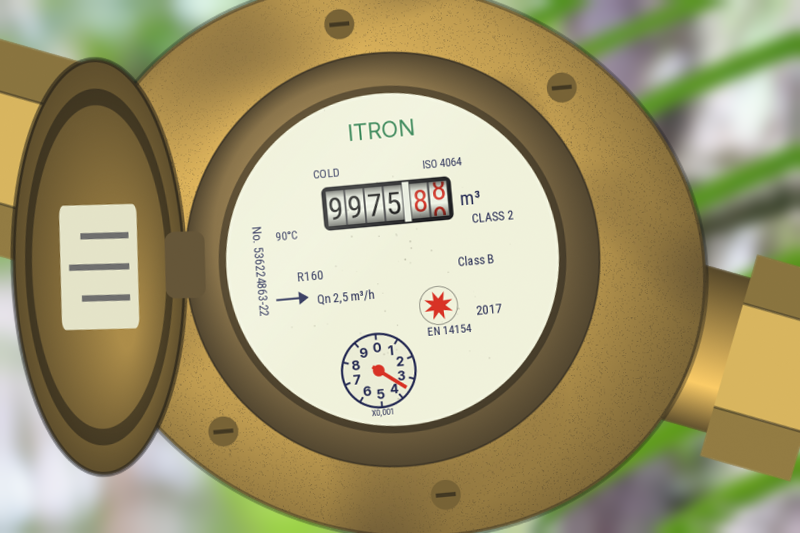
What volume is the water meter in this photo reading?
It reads 9975.883 m³
